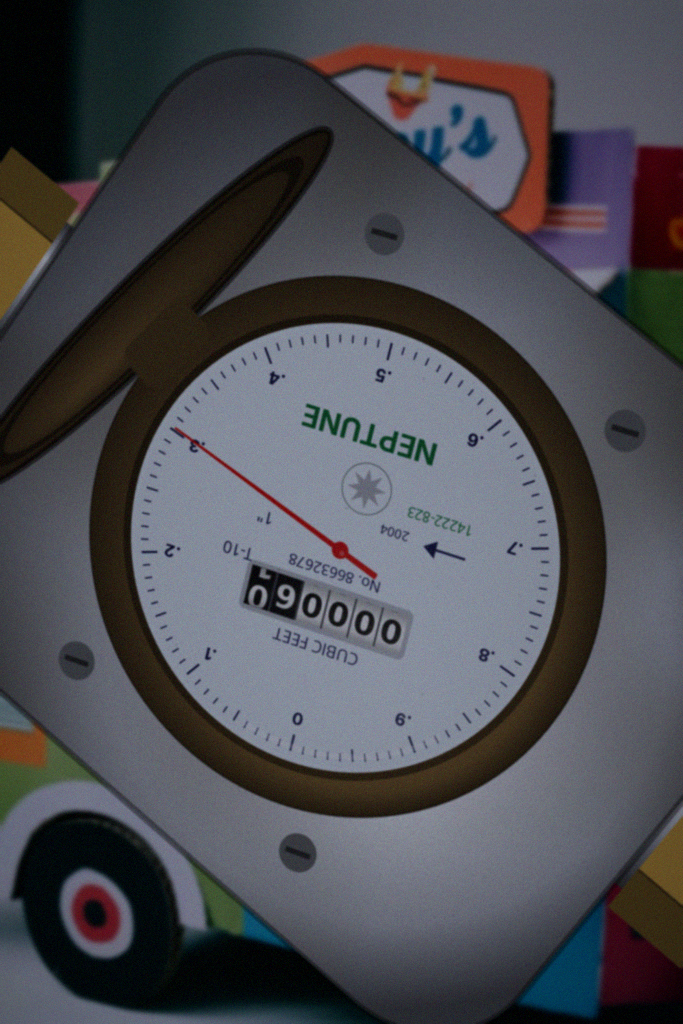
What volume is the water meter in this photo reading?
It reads 60.30 ft³
